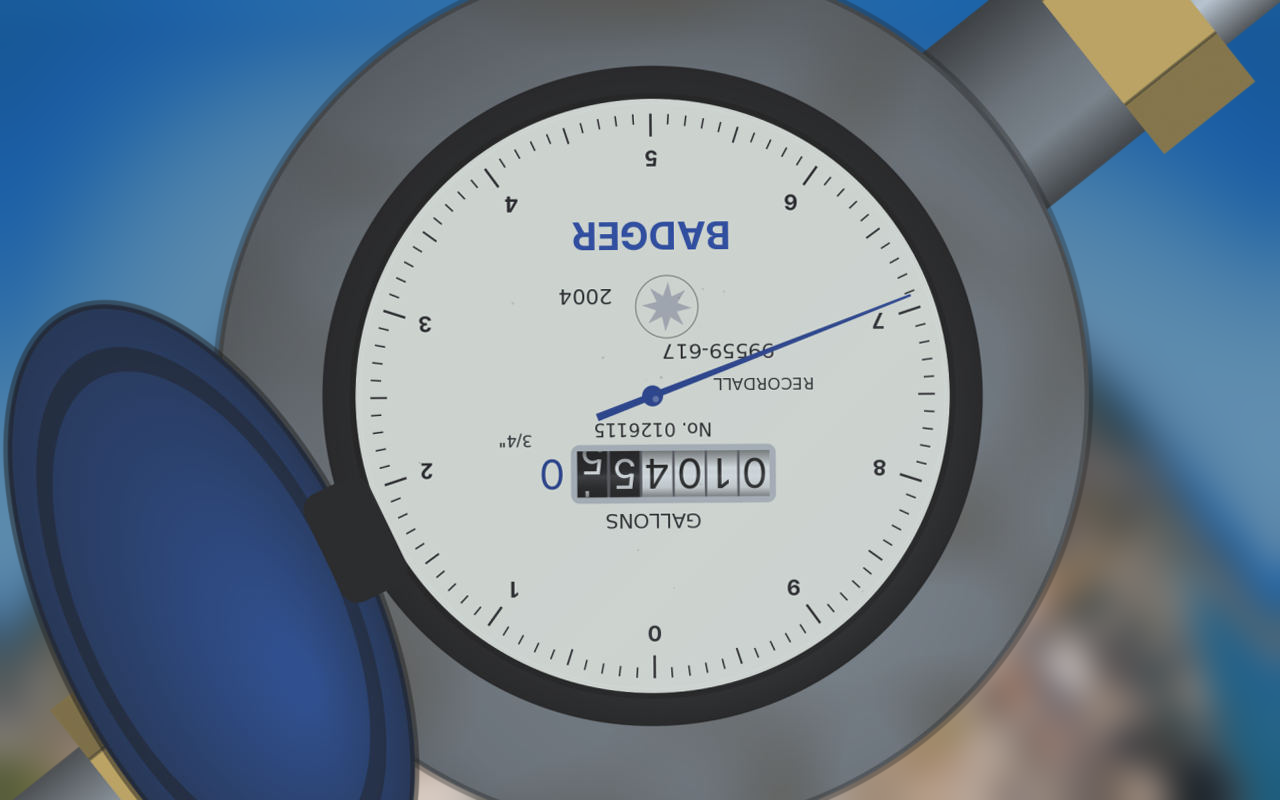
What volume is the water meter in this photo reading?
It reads 104546.9 gal
